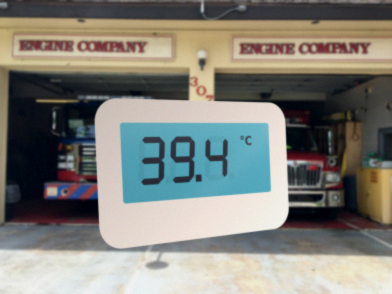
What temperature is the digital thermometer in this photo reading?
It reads 39.4 °C
